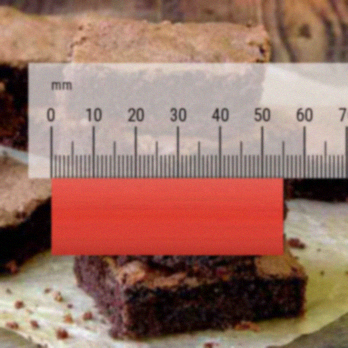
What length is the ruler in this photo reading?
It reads 55 mm
